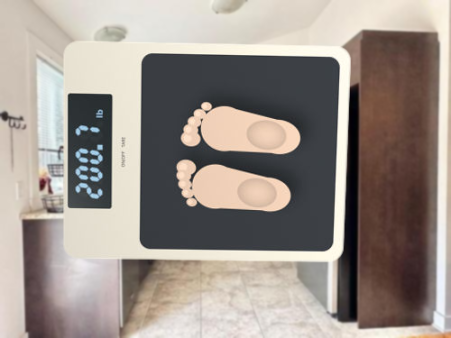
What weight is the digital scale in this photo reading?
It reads 200.7 lb
